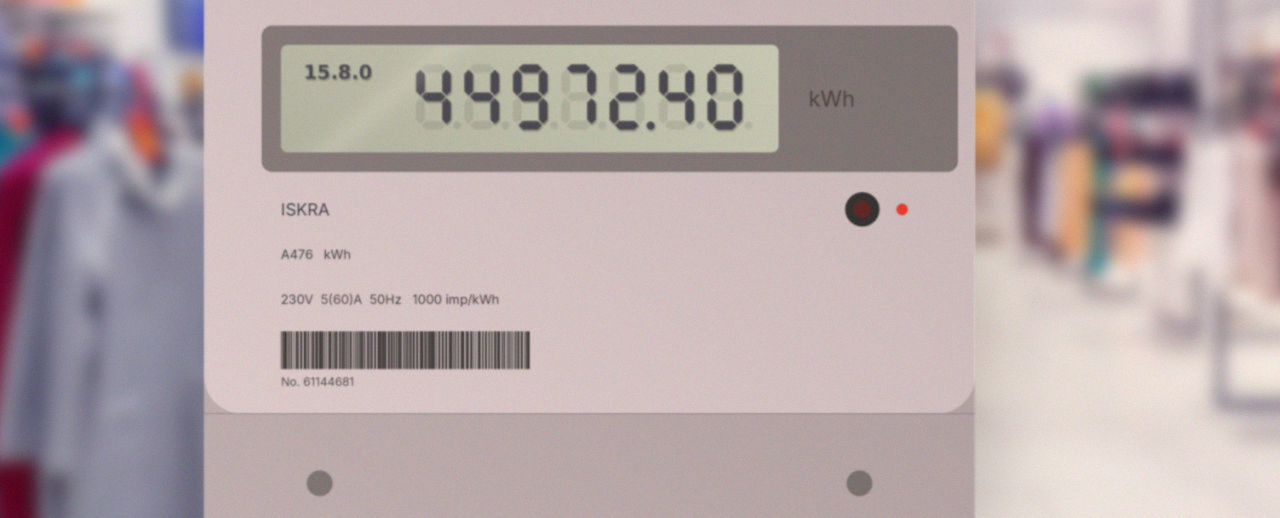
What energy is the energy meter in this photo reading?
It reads 44972.40 kWh
